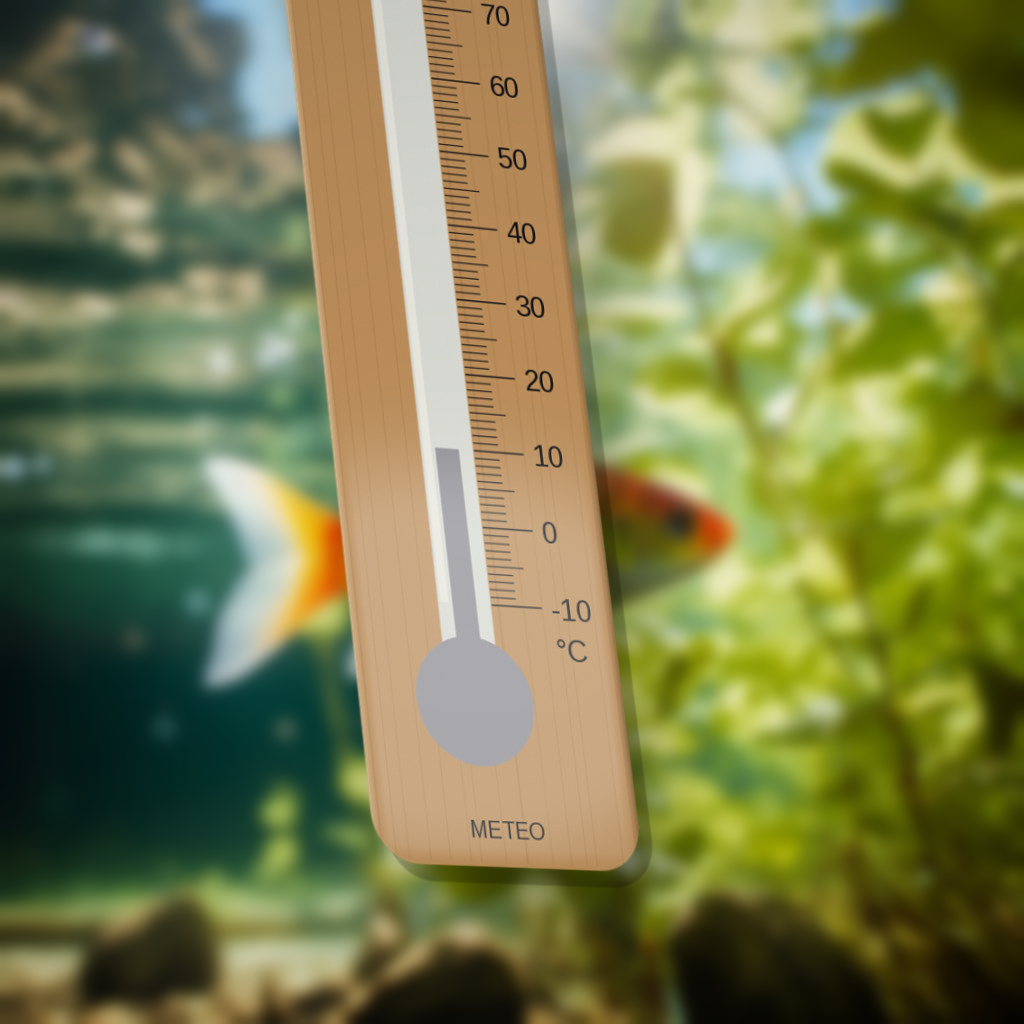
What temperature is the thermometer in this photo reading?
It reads 10 °C
